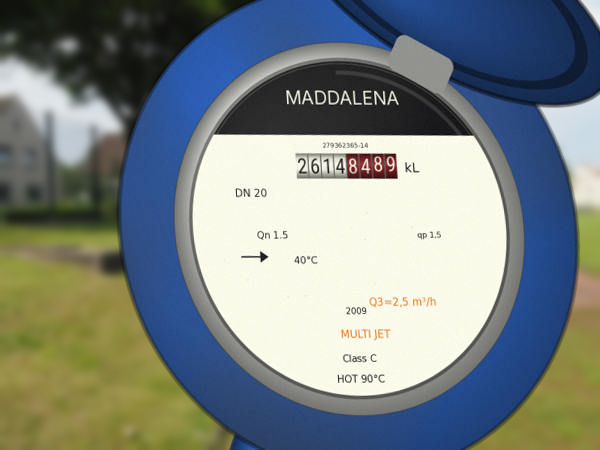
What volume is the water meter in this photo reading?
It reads 2614.8489 kL
